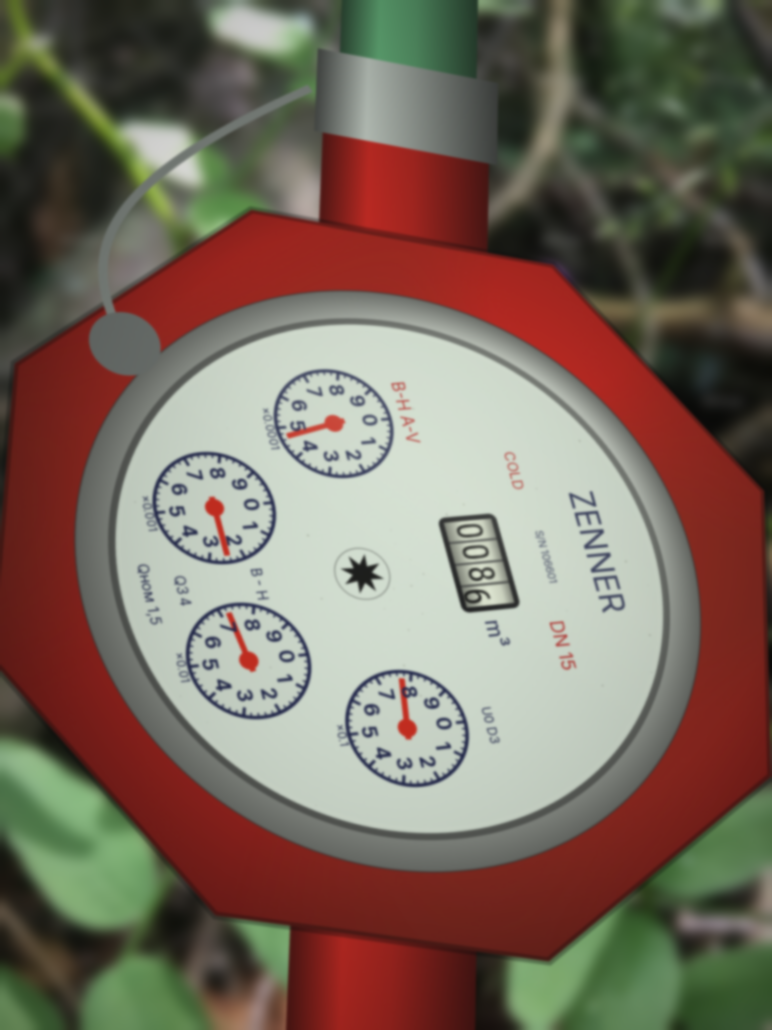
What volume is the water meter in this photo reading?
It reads 85.7724 m³
